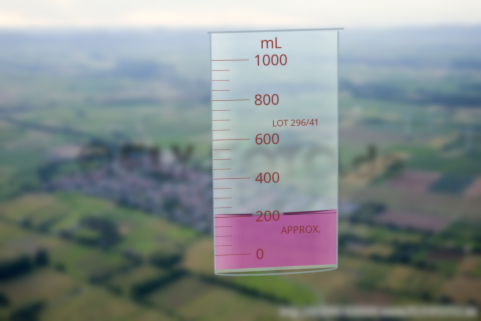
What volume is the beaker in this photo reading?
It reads 200 mL
